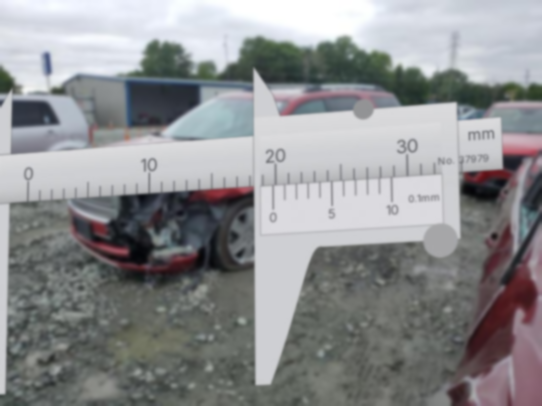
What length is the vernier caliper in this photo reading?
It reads 19.8 mm
